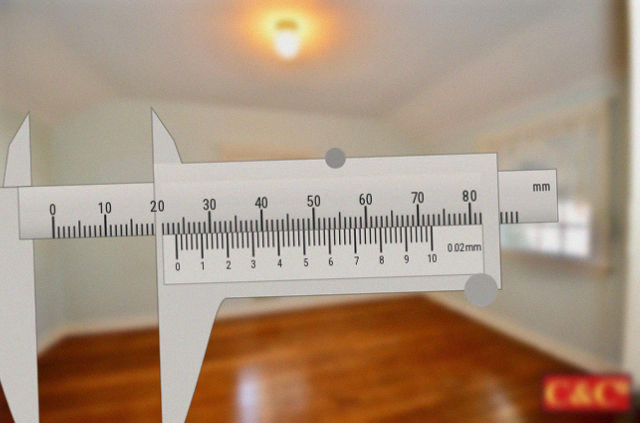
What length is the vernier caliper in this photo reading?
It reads 23.5 mm
